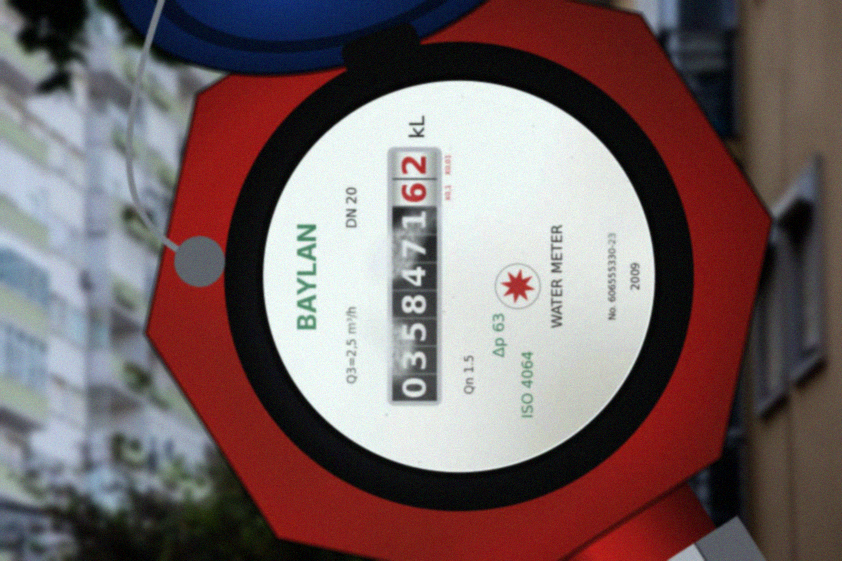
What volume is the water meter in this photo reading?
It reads 358471.62 kL
